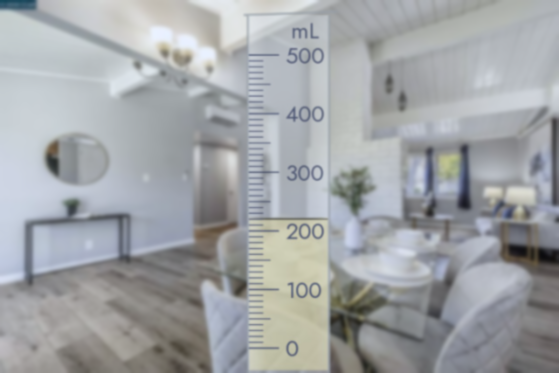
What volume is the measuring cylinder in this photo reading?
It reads 220 mL
